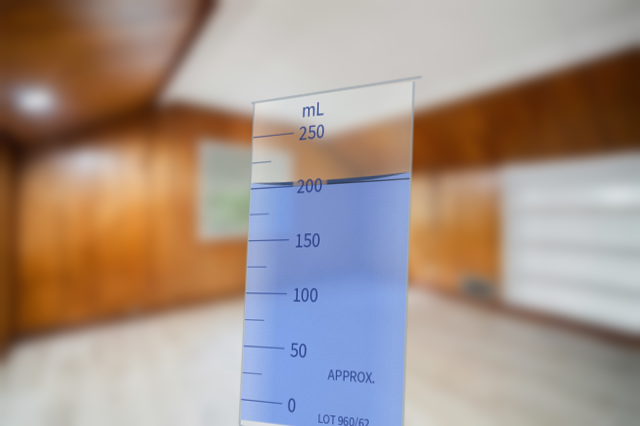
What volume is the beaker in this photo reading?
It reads 200 mL
